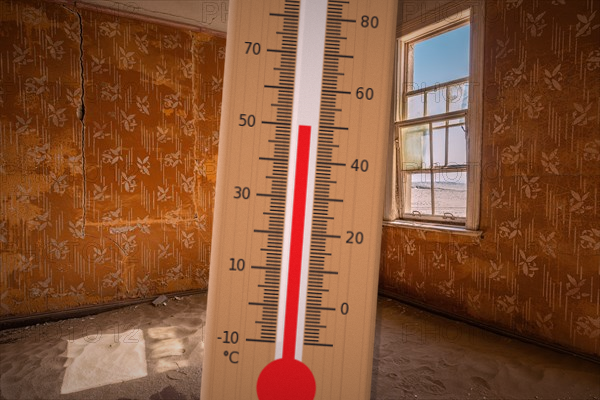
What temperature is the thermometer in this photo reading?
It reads 50 °C
